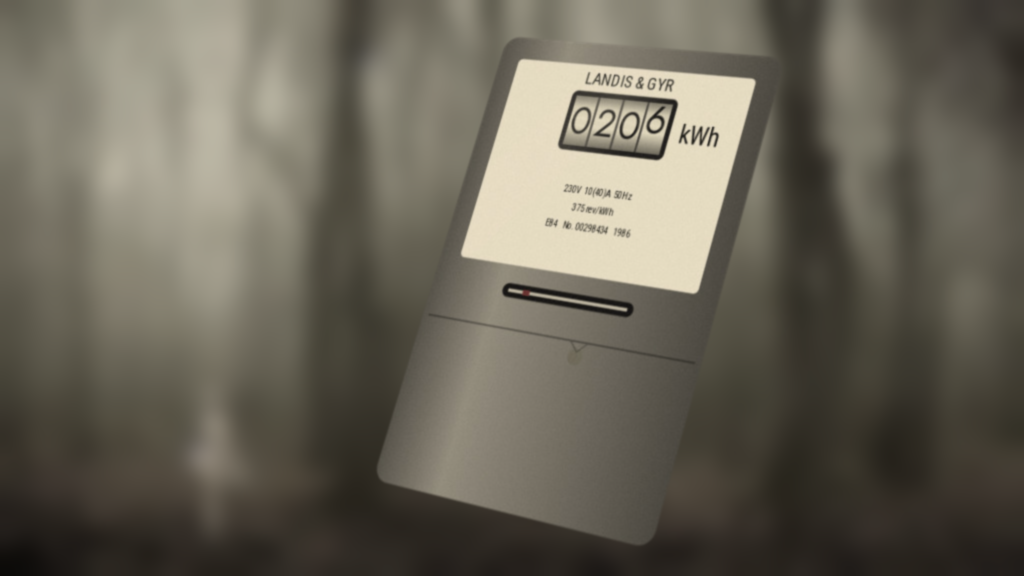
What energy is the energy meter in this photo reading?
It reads 206 kWh
